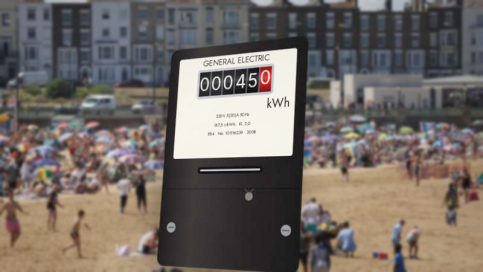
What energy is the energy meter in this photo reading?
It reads 45.0 kWh
